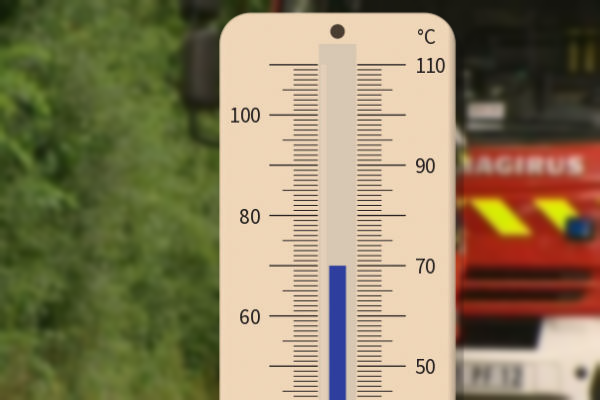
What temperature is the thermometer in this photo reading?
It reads 70 °C
